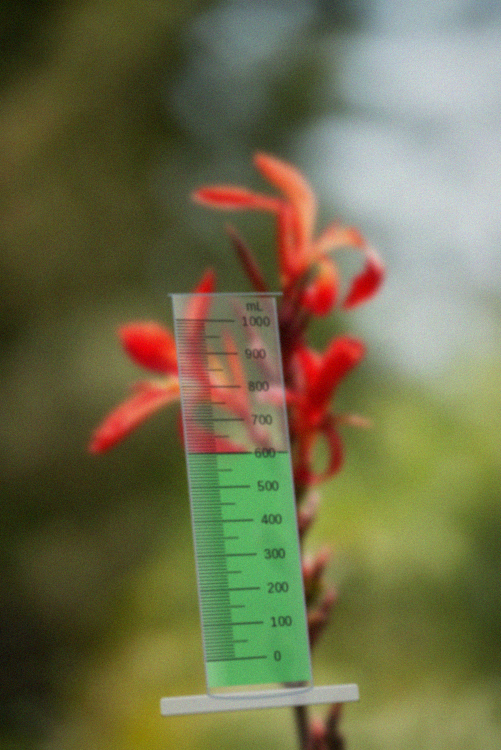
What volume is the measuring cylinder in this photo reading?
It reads 600 mL
